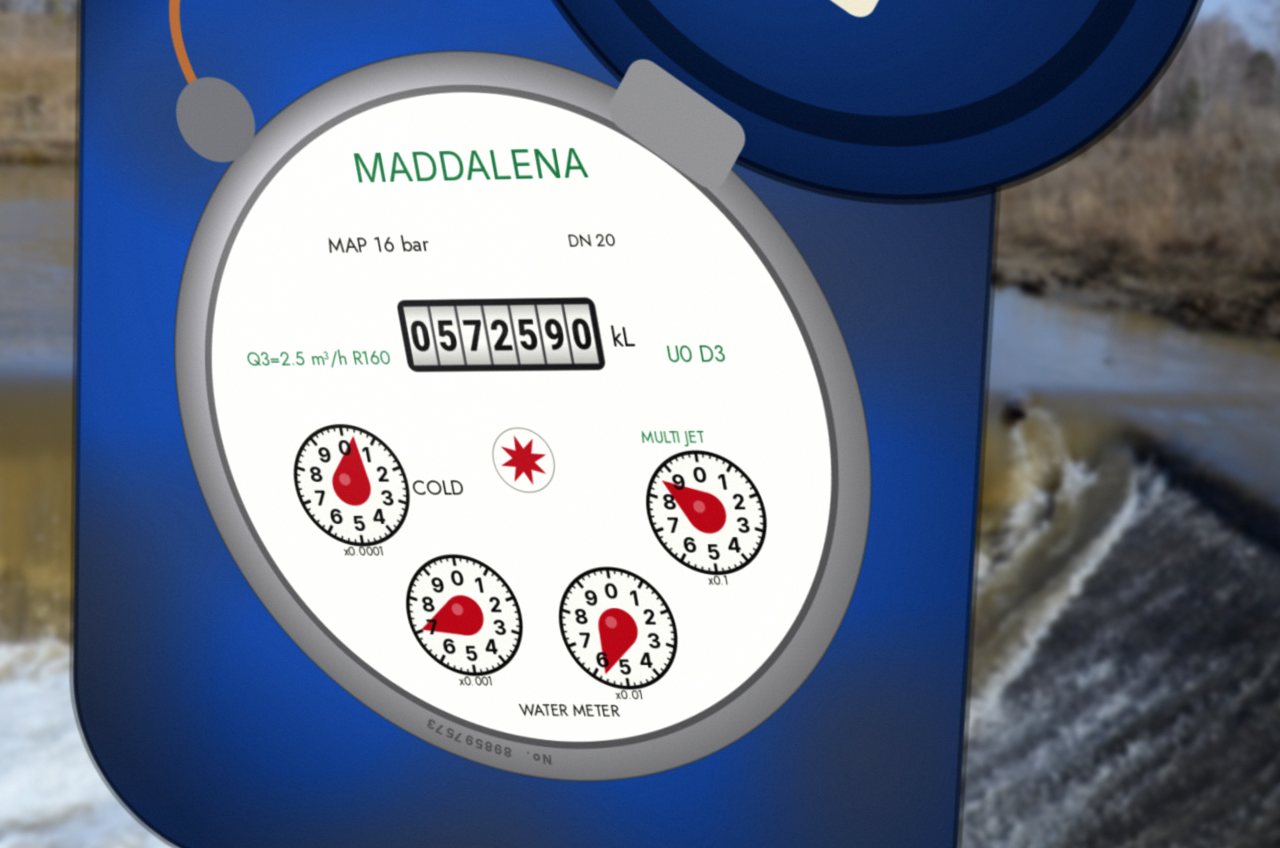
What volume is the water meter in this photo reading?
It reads 572590.8570 kL
